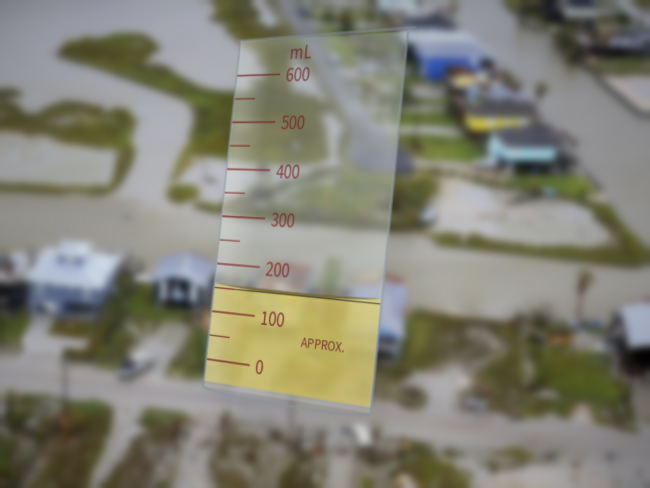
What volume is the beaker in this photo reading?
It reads 150 mL
